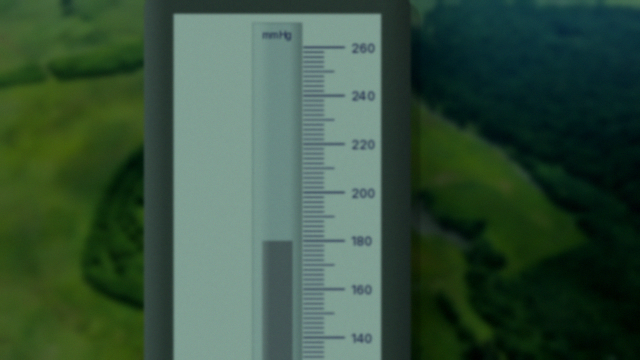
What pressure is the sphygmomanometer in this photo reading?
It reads 180 mmHg
